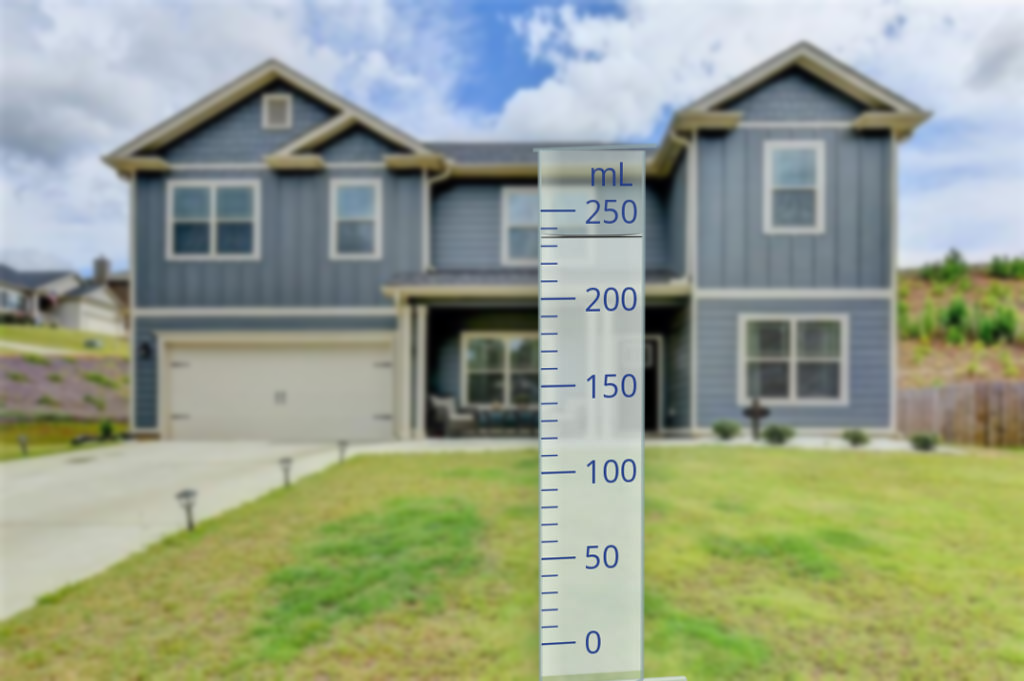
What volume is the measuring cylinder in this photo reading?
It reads 235 mL
